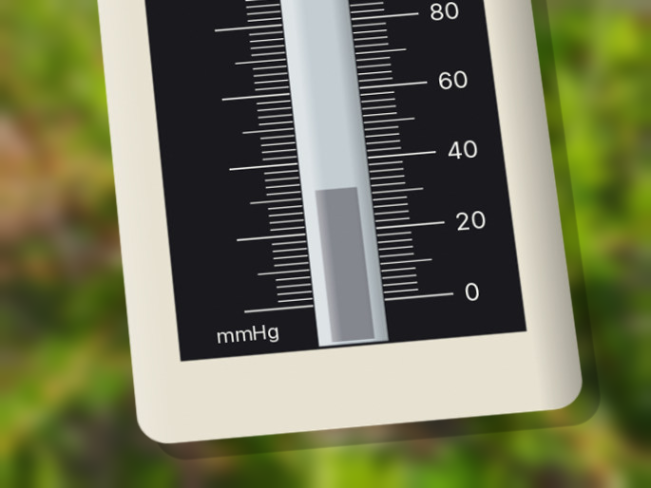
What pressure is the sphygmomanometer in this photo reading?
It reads 32 mmHg
